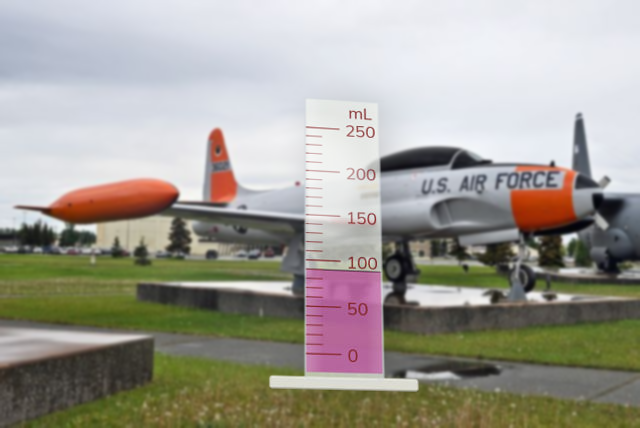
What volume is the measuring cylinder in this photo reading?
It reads 90 mL
